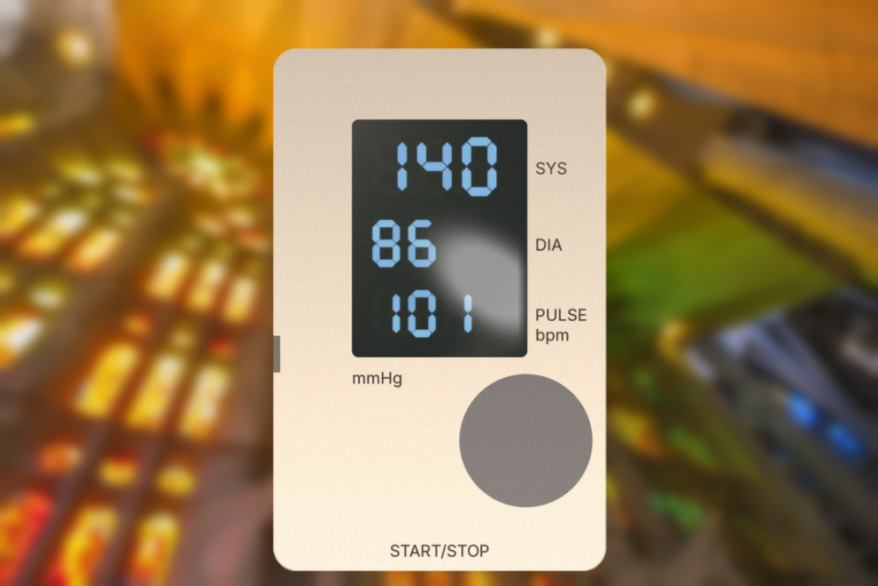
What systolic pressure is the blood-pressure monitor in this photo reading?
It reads 140 mmHg
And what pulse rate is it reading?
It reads 101 bpm
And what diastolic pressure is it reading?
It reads 86 mmHg
